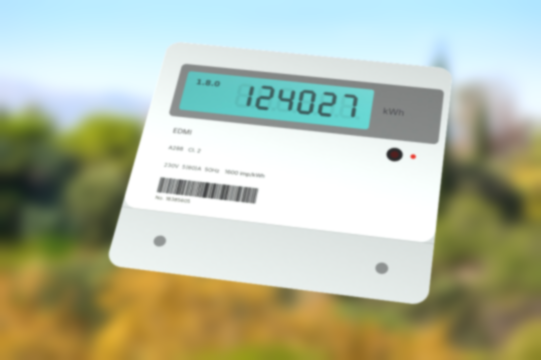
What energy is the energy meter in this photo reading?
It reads 124027 kWh
